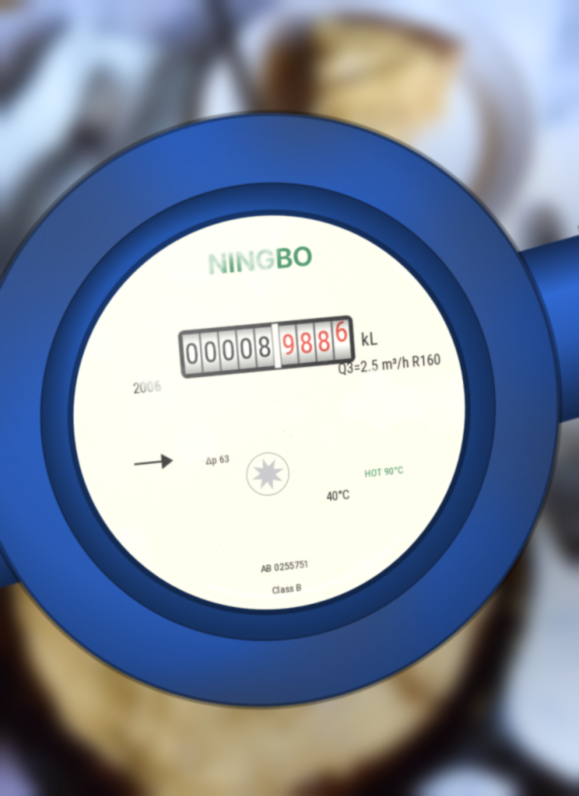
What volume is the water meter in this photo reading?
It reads 8.9886 kL
